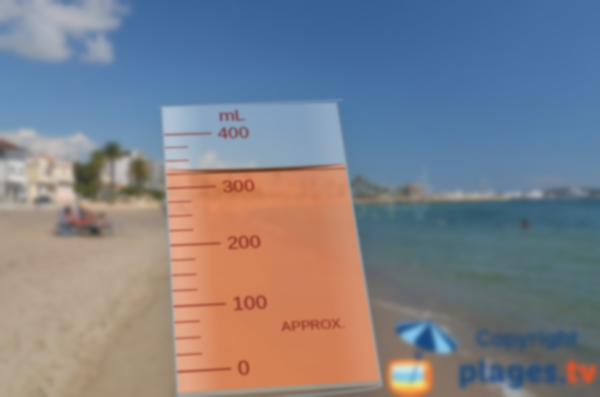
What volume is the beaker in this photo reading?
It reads 325 mL
